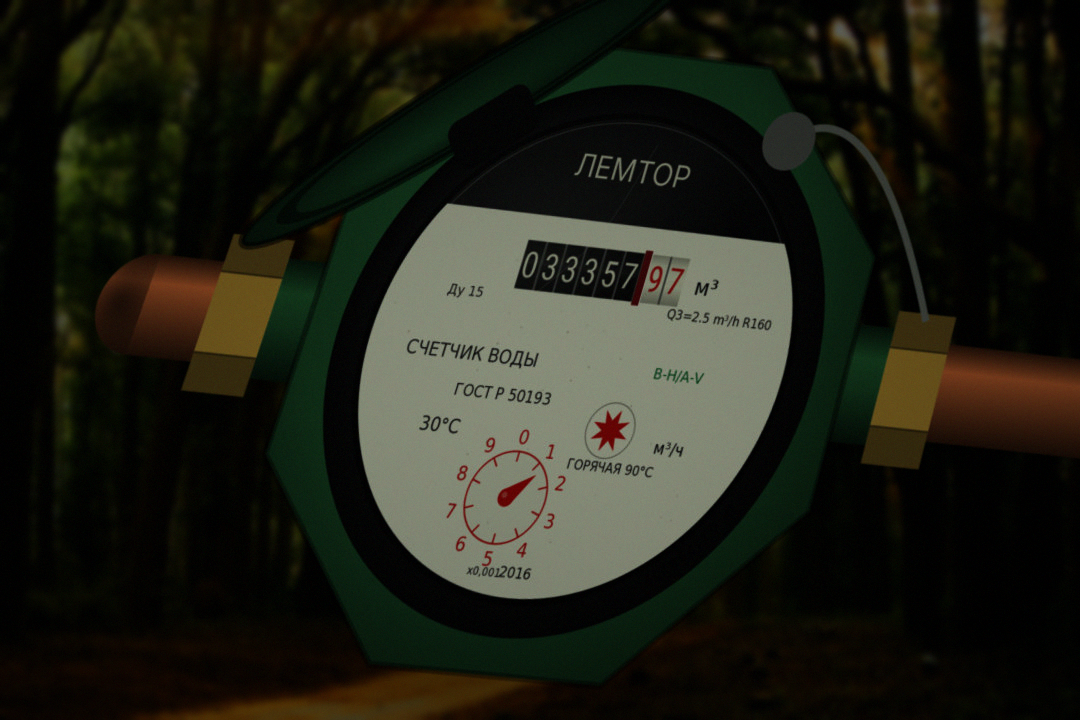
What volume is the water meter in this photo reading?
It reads 33357.971 m³
